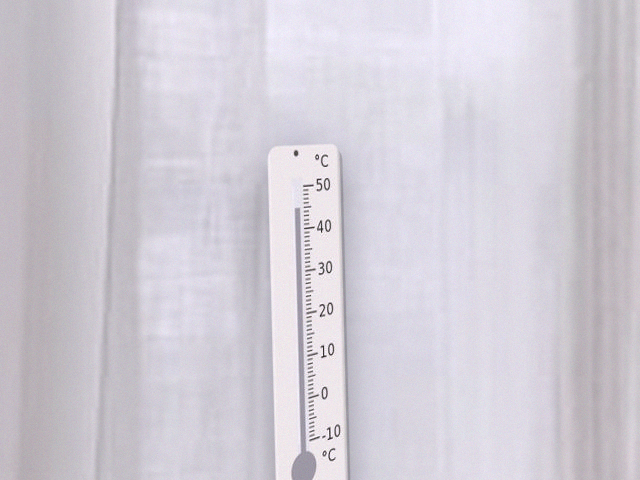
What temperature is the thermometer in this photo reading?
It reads 45 °C
